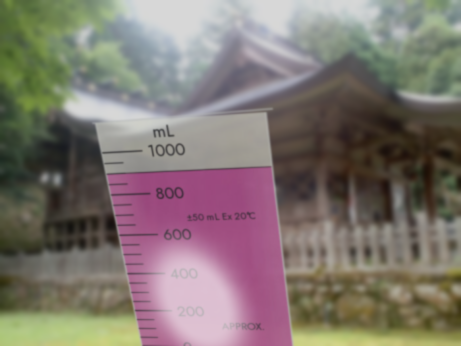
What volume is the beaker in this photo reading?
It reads 900 mL
